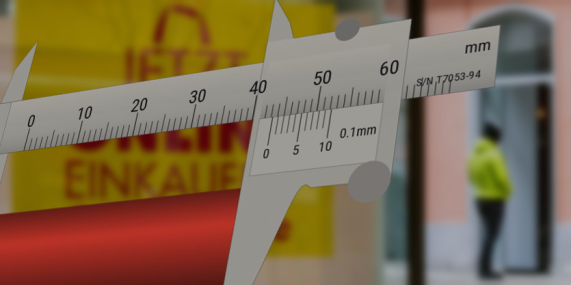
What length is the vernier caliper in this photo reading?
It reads 43.2 mm
